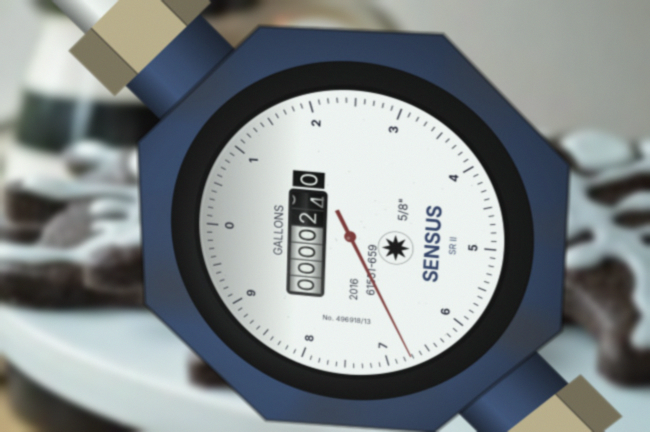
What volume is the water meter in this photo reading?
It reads 236.7 gal
